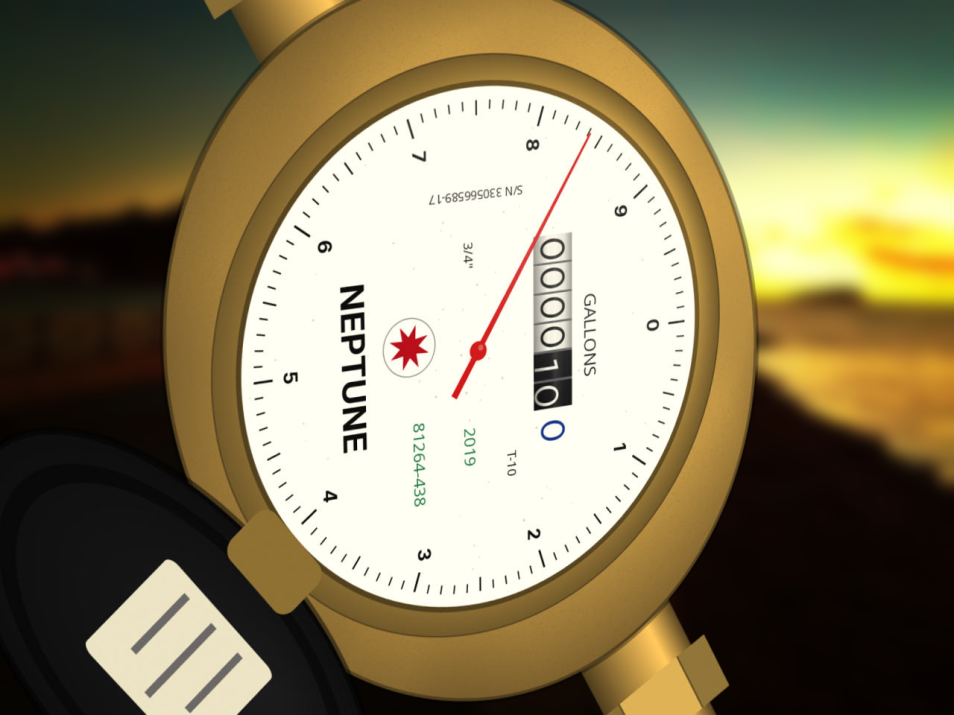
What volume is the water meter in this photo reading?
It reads 98.4 gal
